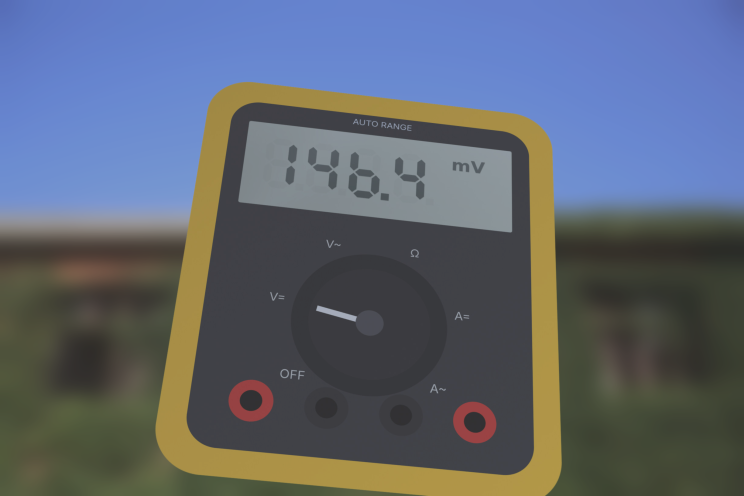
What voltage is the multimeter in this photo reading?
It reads 146.4 mV
